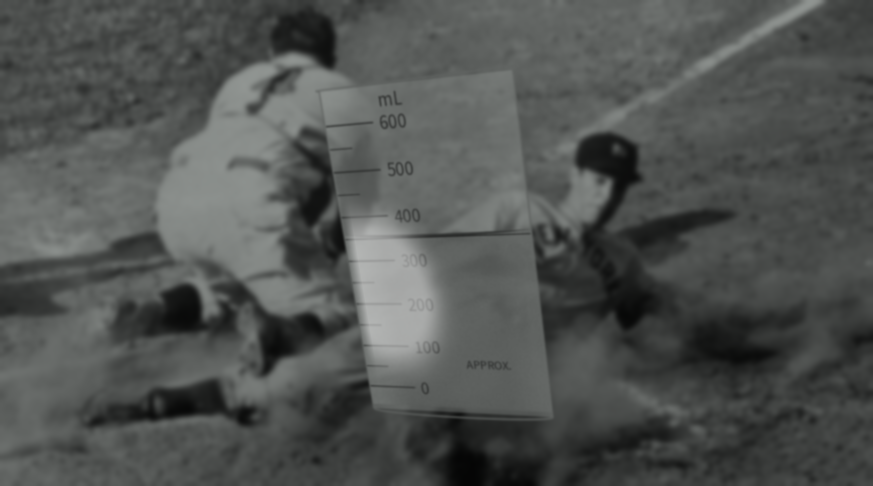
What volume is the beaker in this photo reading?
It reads 350 mL
